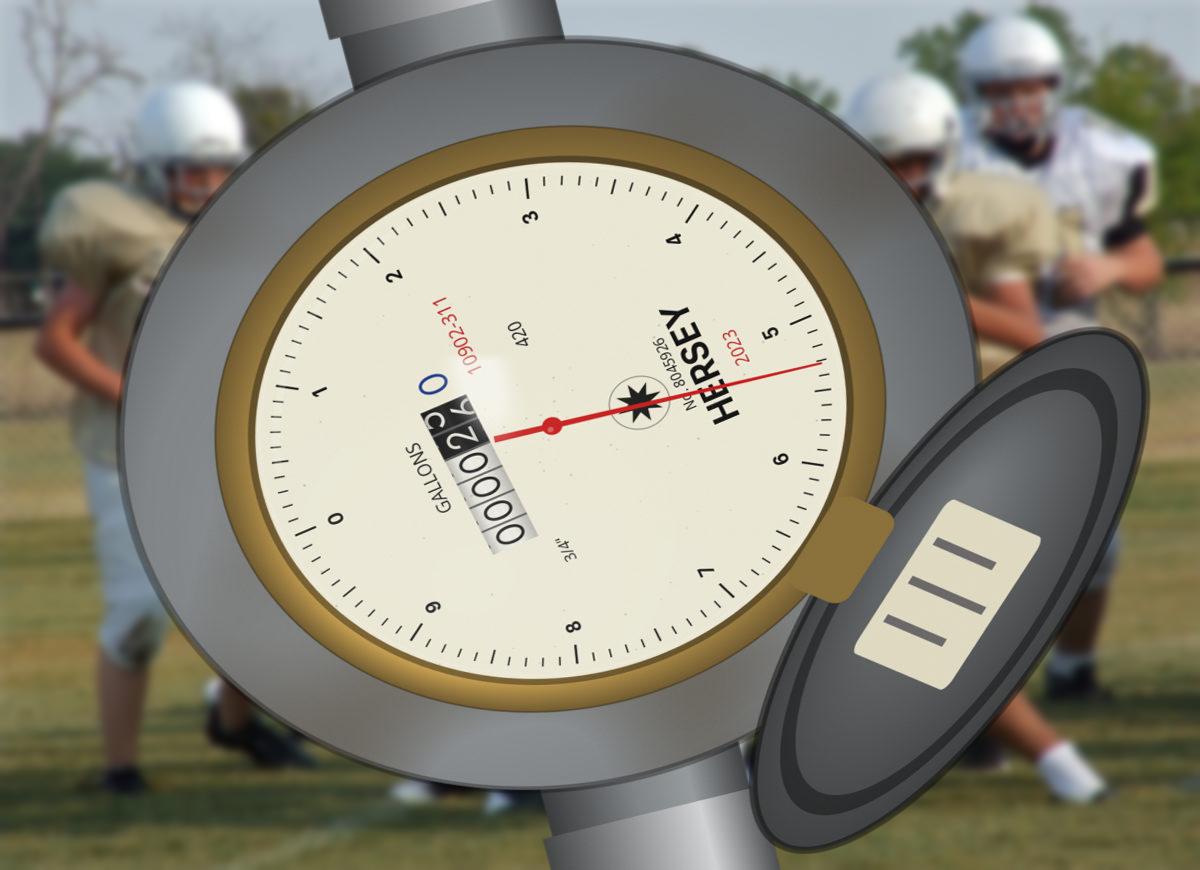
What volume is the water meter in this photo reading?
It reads 255.3 gal
